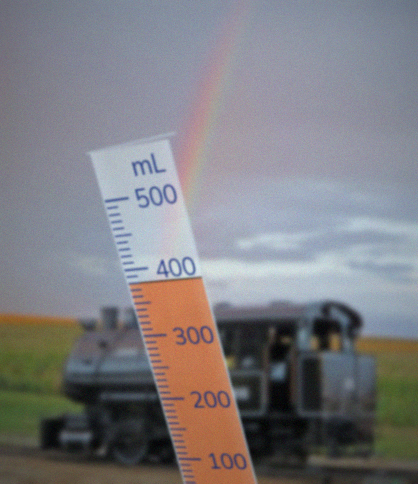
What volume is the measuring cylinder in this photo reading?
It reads 380 mL
